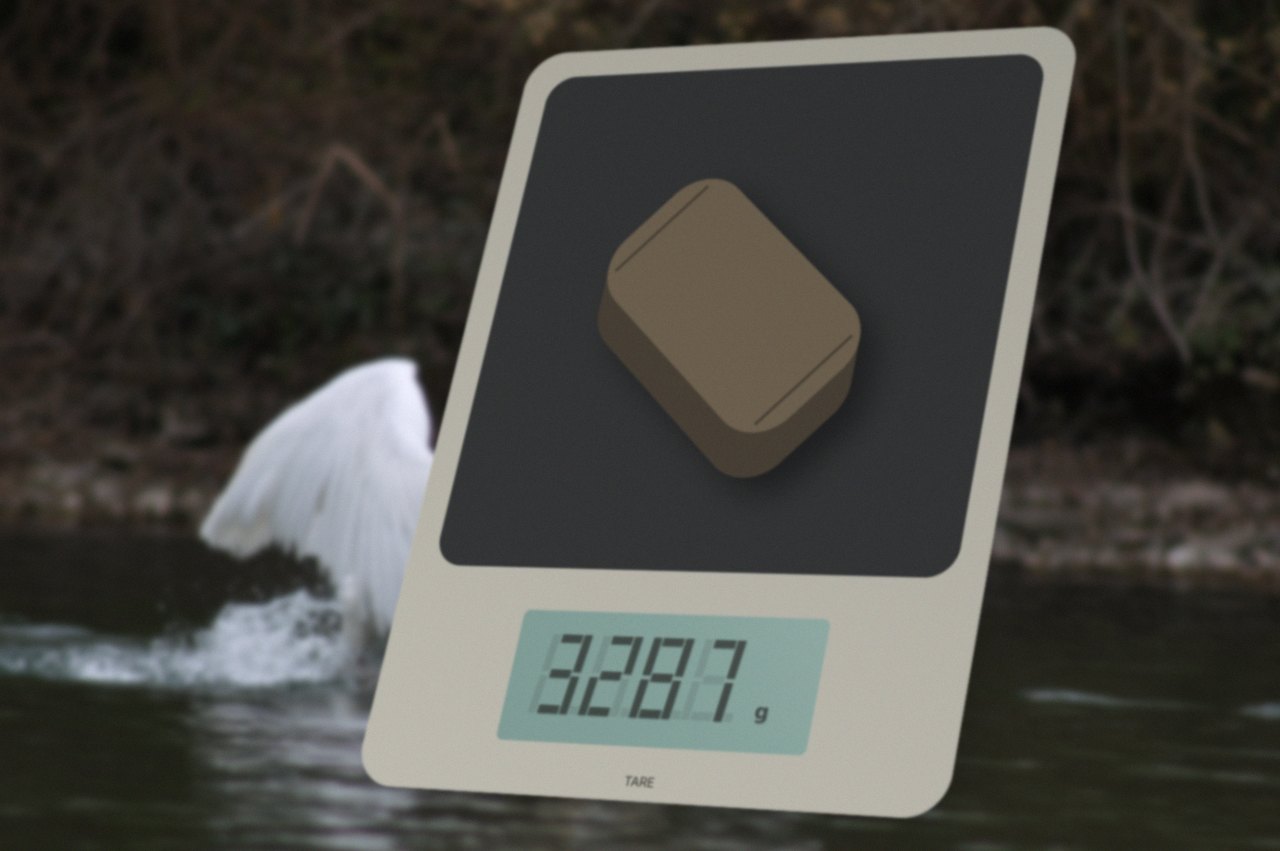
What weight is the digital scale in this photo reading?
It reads 3287 g
